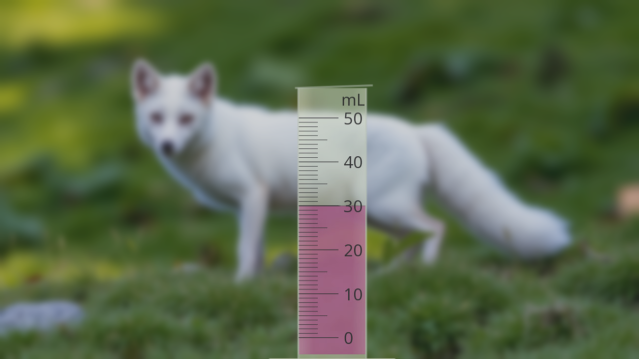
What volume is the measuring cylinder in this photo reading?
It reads 30 mL
